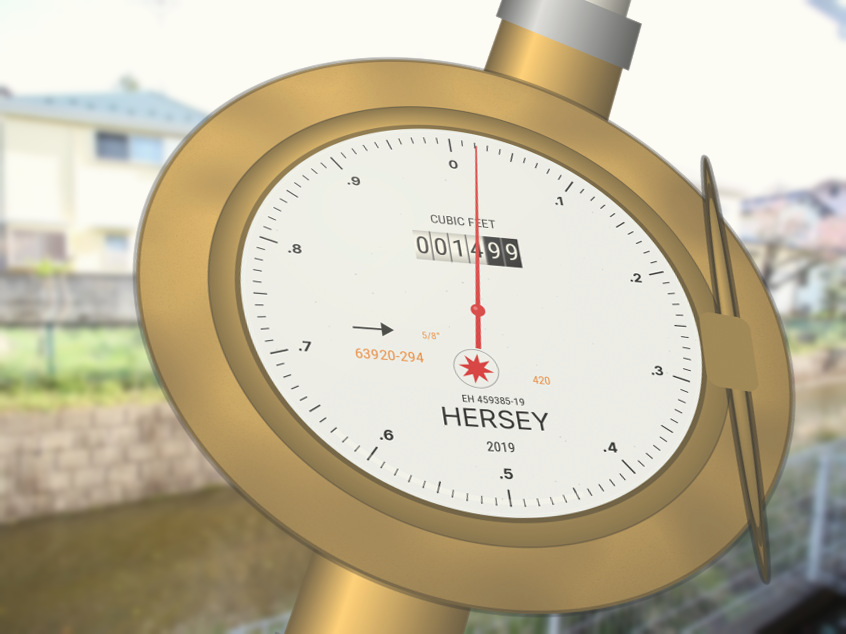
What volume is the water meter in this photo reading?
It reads 1499.02 ft³
